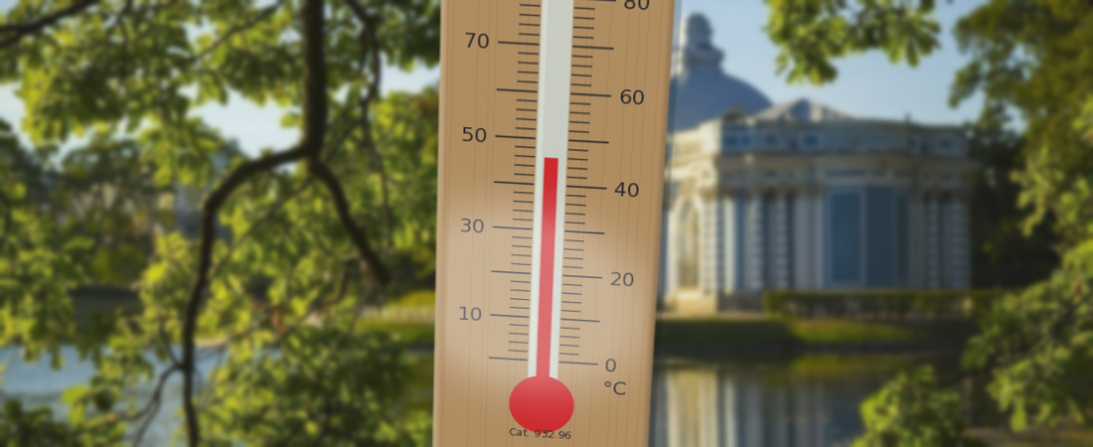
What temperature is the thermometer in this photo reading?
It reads 46 °C
